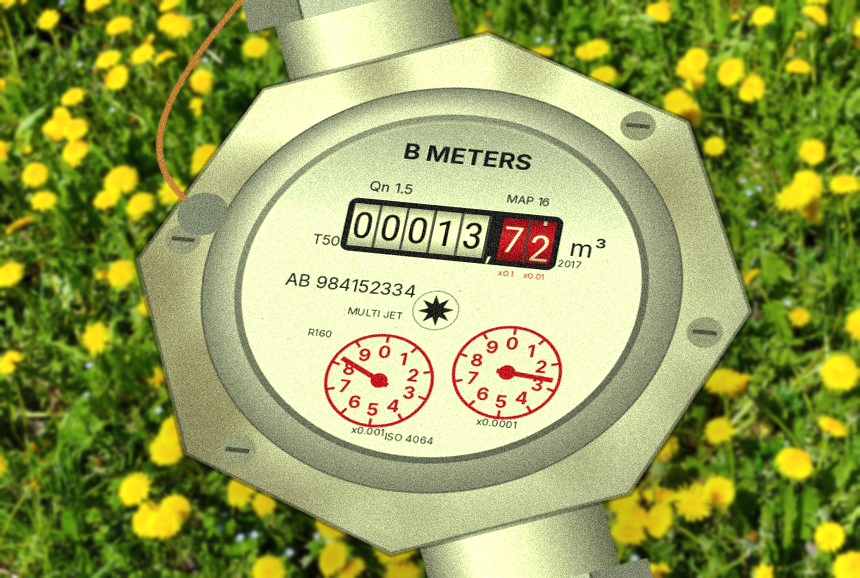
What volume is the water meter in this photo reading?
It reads 13.7182 m³
